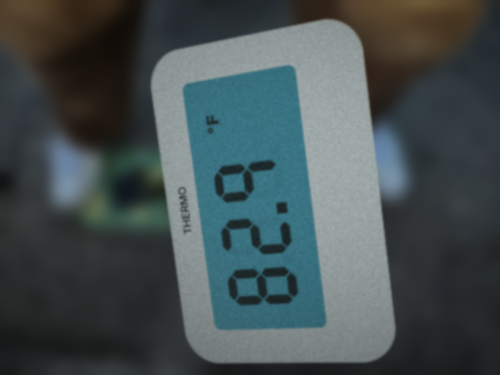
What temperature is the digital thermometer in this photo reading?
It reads 82.9 °F
